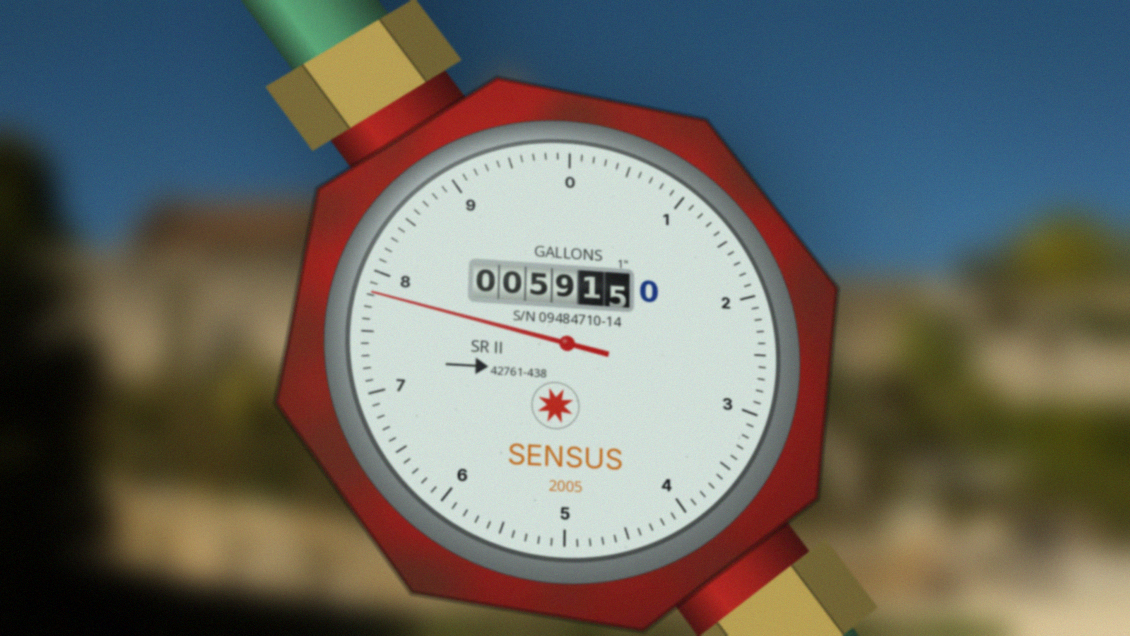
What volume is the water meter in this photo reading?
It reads 59147.8 gal
